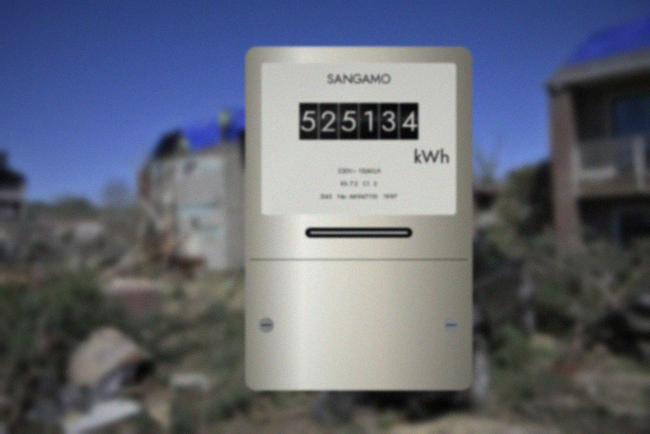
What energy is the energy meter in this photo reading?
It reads 525134 kWh
